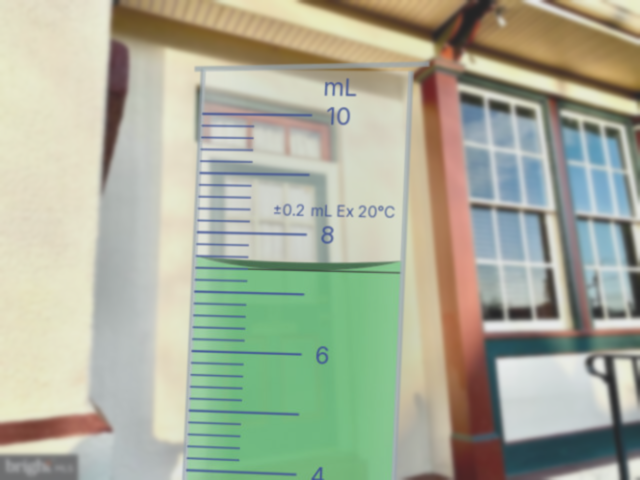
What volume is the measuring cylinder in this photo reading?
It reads 7.4 mL
